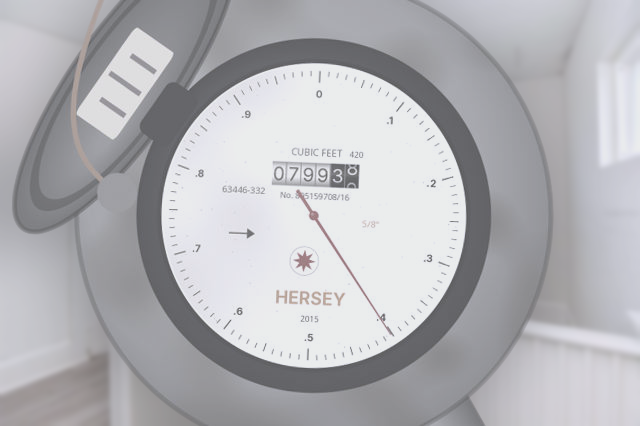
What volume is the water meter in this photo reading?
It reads 79938.40 ft³
